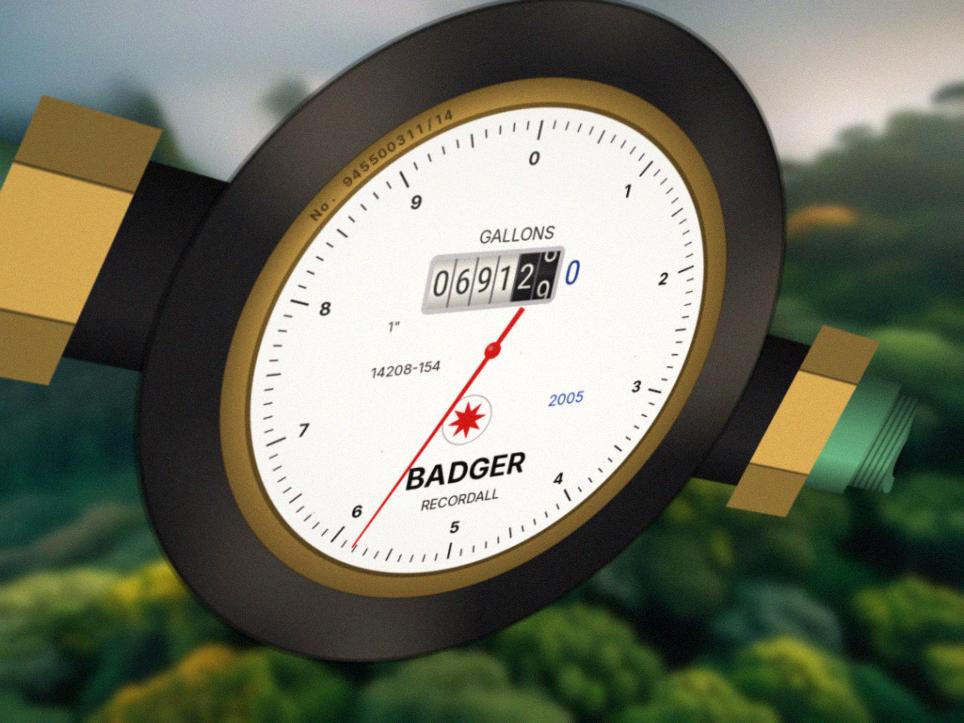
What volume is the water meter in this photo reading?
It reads 691285.8 gal
